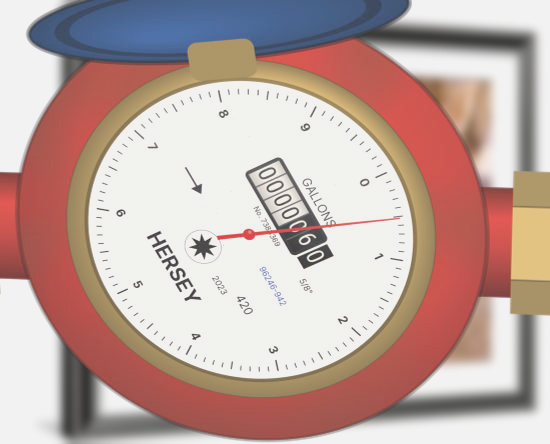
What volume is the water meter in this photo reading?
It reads 60.5 gal
